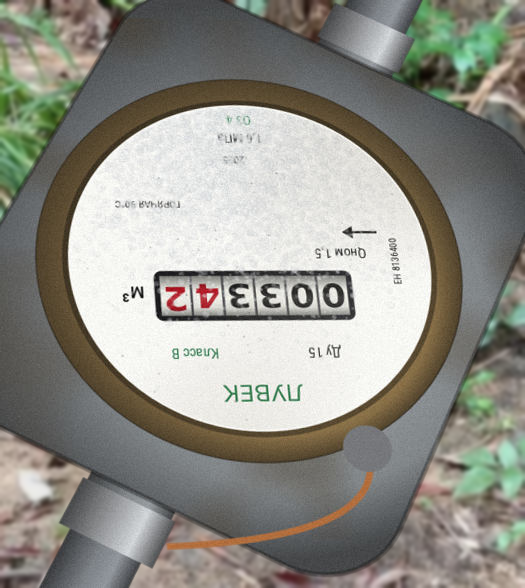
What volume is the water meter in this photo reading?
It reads 33.42 m³
